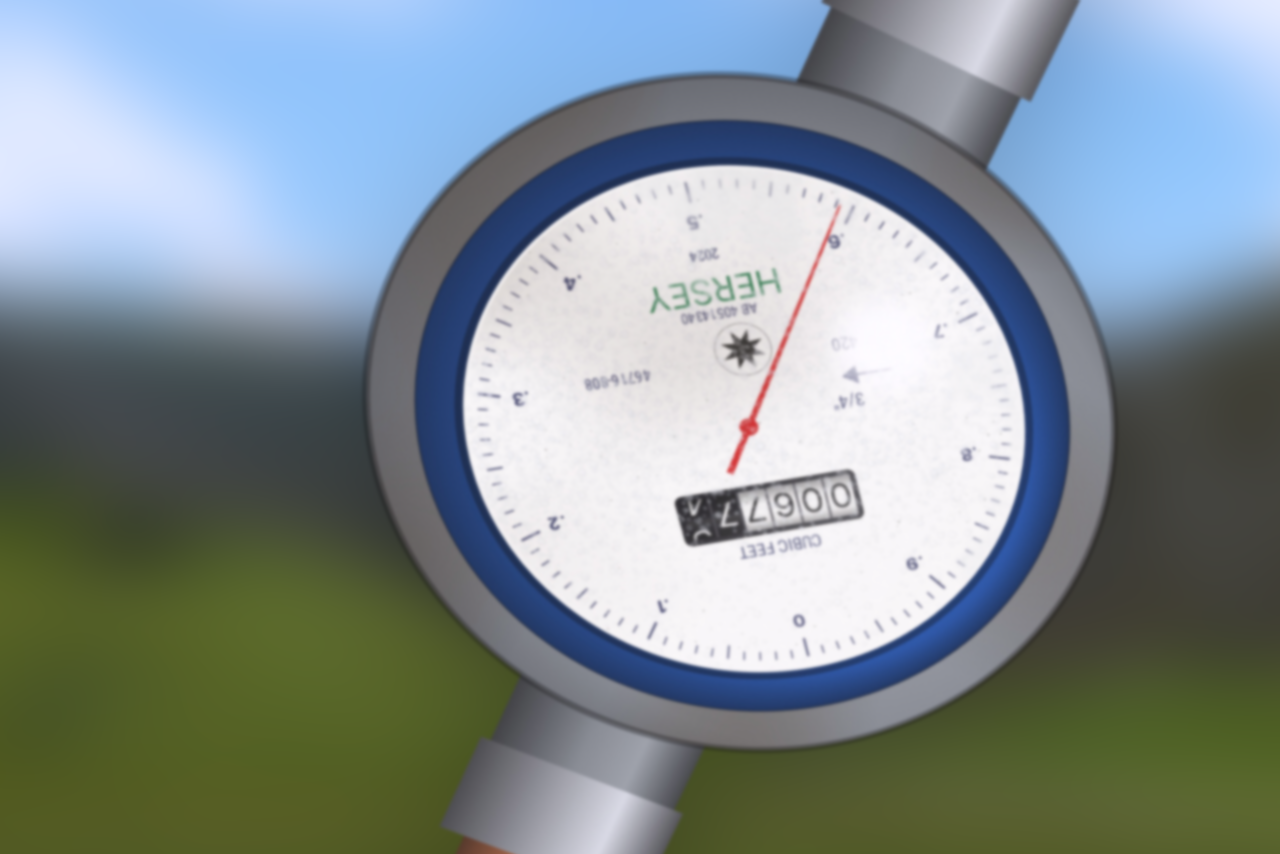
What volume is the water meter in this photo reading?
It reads 6773.59 ft³
